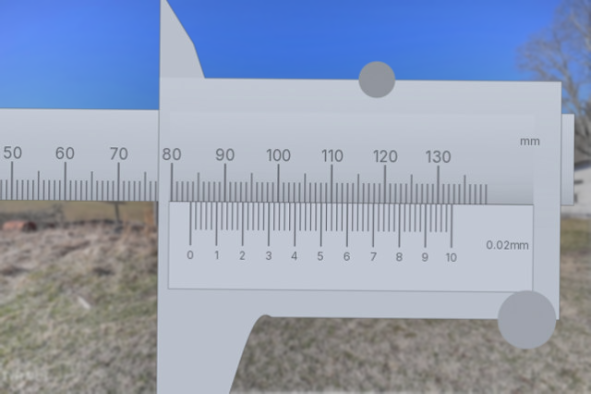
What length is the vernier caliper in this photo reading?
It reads 83.6 mm
